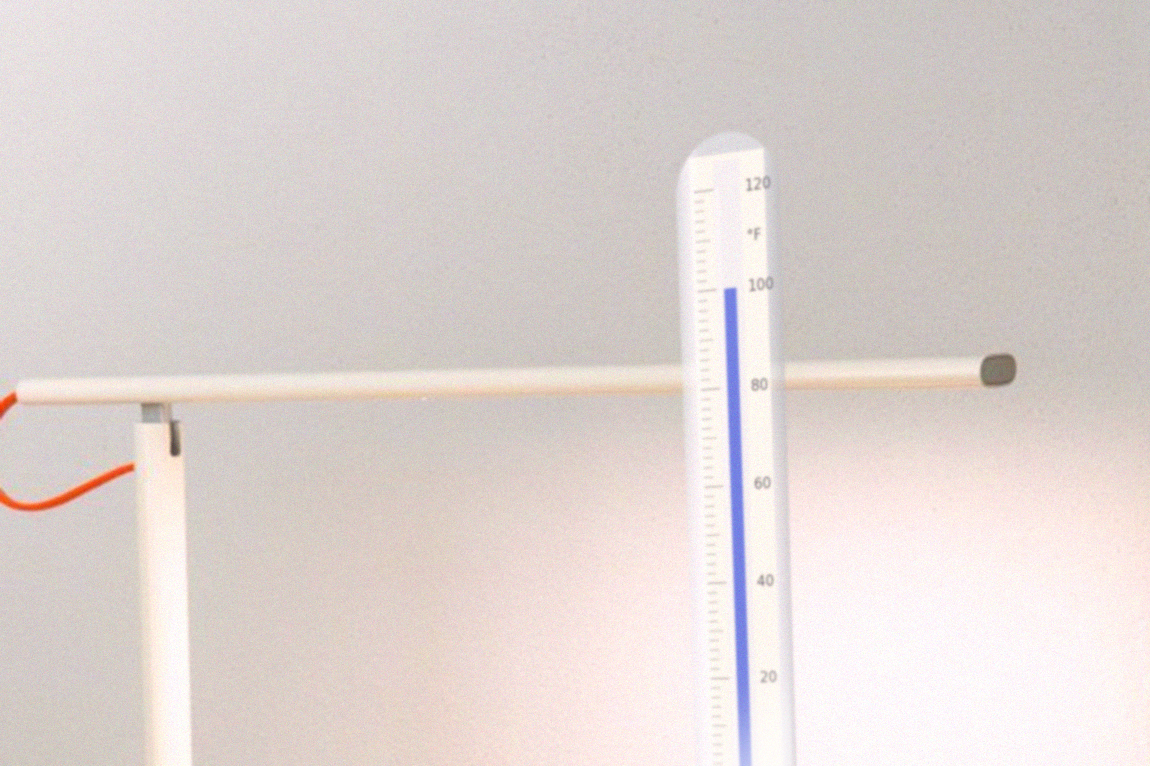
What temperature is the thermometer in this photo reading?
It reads 100 °F
